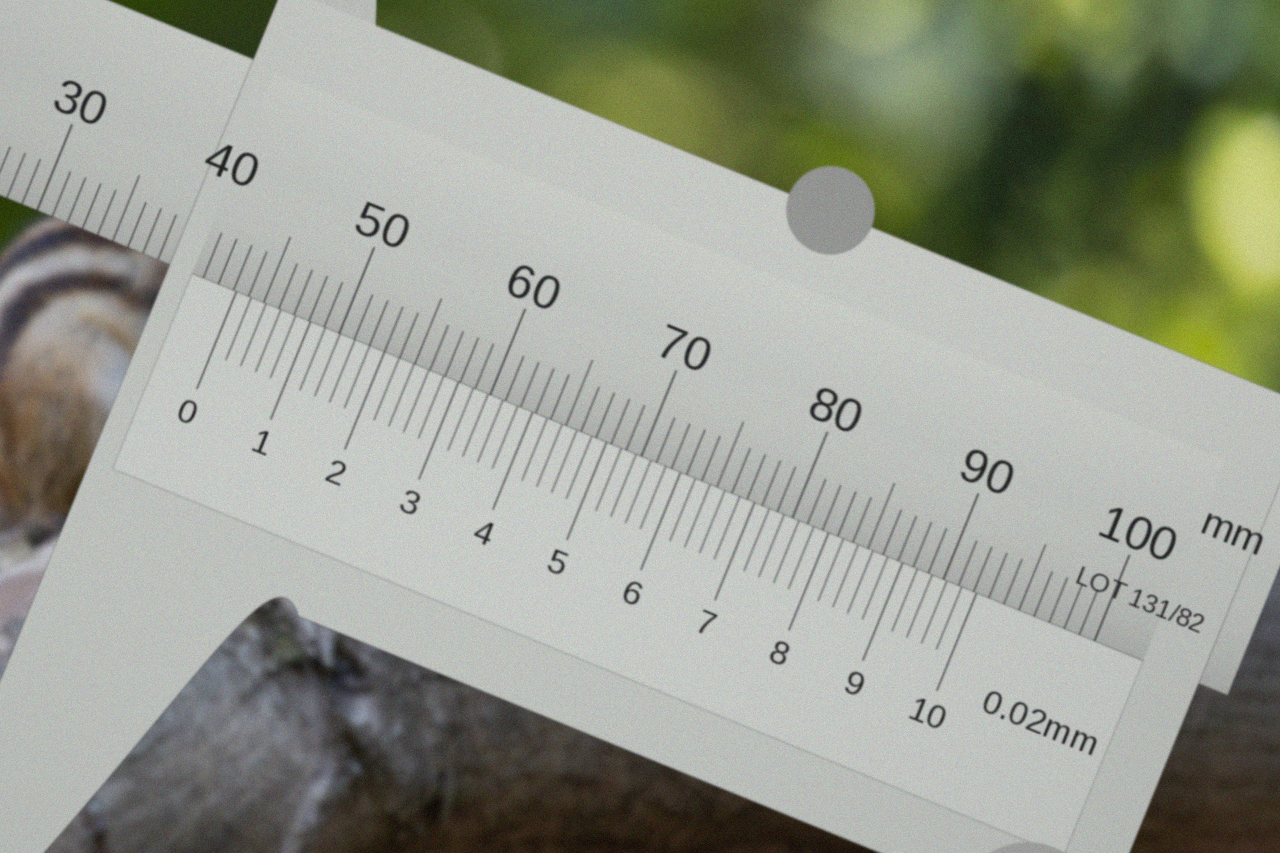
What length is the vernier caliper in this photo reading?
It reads 43.2 mm
